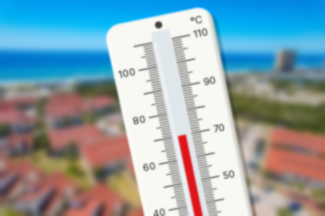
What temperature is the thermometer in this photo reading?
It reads 70 °C
